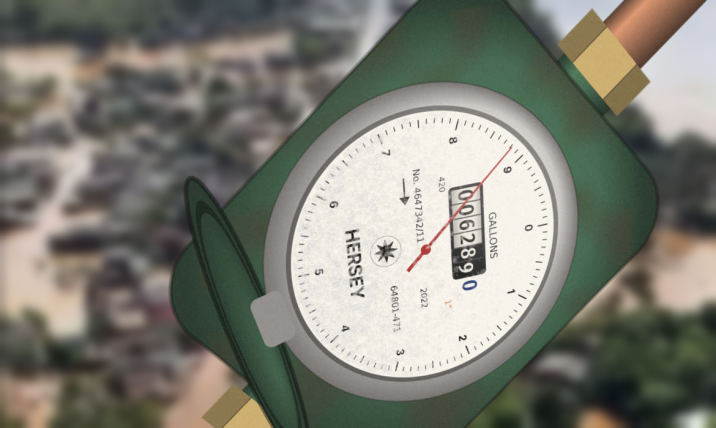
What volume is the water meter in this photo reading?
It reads 62888.8 gal
